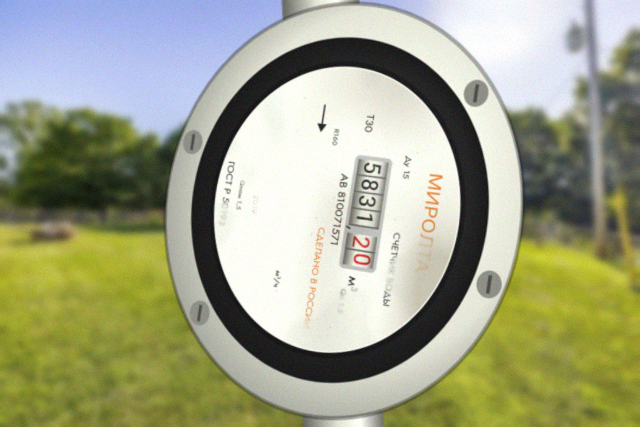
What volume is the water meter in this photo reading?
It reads 5831.20 m³
